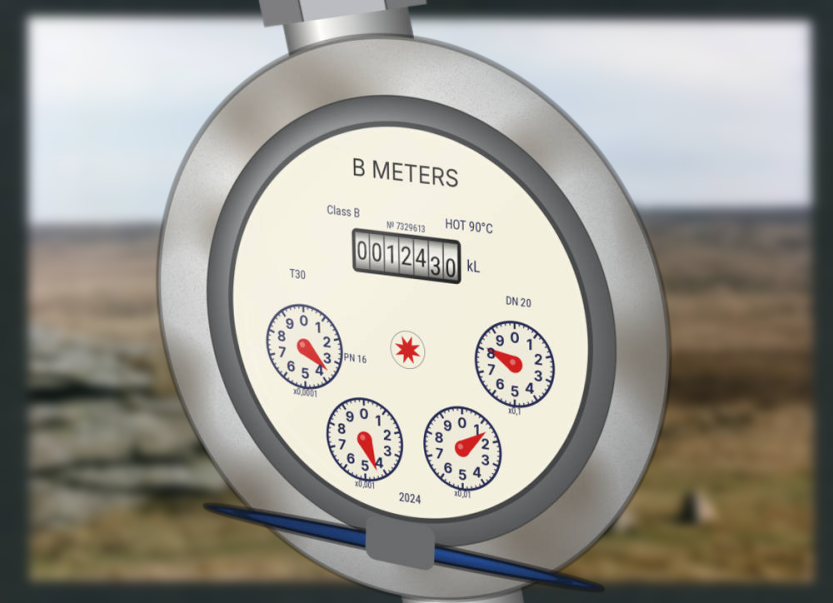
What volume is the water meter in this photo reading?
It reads 12429.8143 kL
